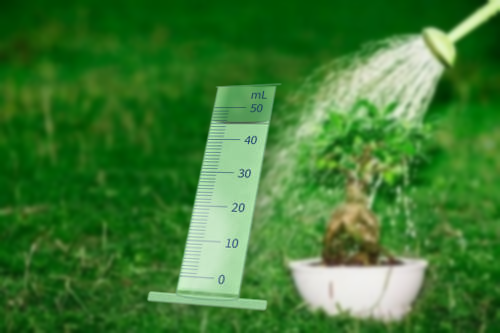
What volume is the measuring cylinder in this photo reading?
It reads 45 mL
